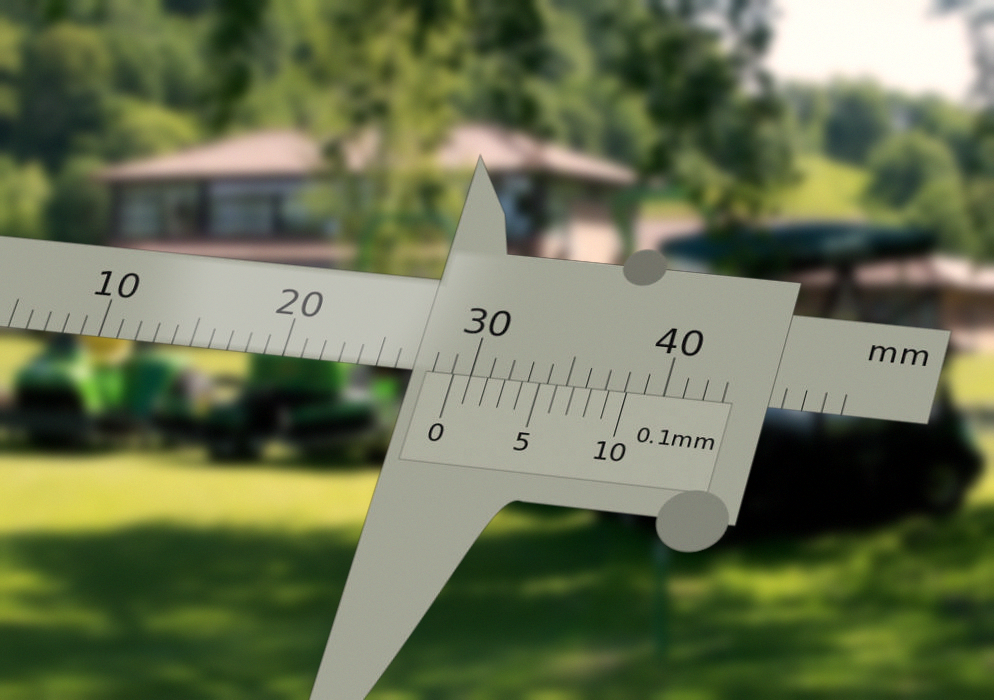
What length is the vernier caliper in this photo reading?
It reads 29.1 mm
